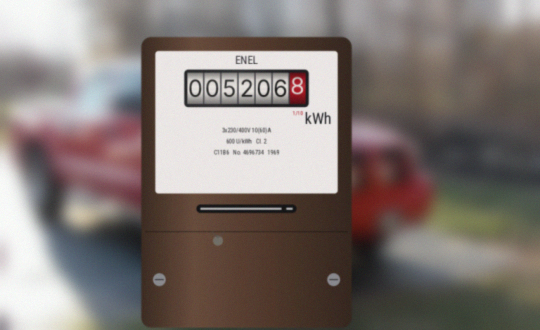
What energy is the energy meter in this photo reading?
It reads 5206.8 kWh
